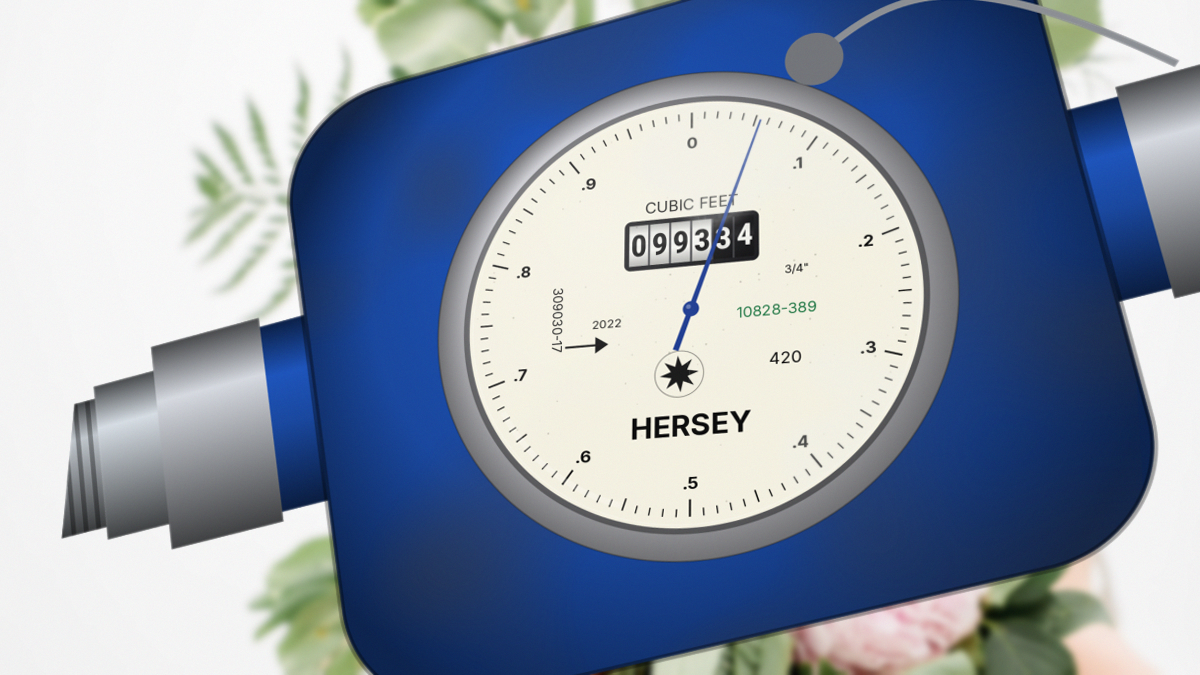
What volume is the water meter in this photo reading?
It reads 99334.05 ft³
